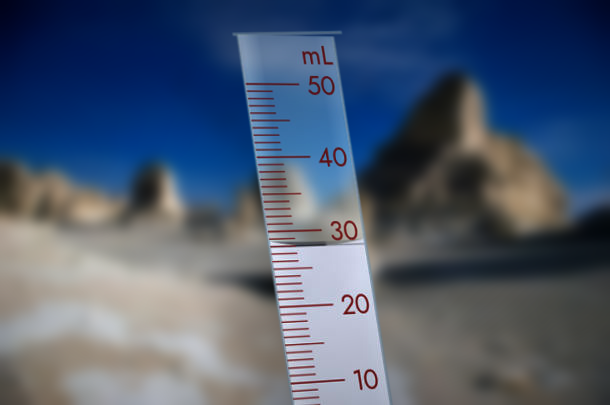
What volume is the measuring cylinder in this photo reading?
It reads 28 mL
